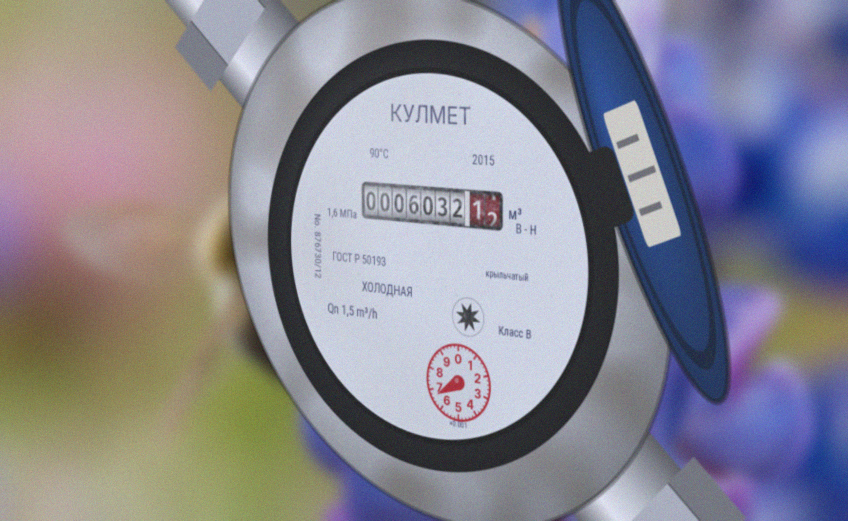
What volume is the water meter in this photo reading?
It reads 6032.116 m³
